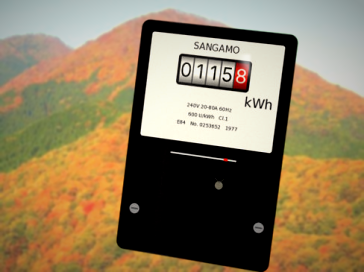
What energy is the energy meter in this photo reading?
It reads 115.8 kWh
